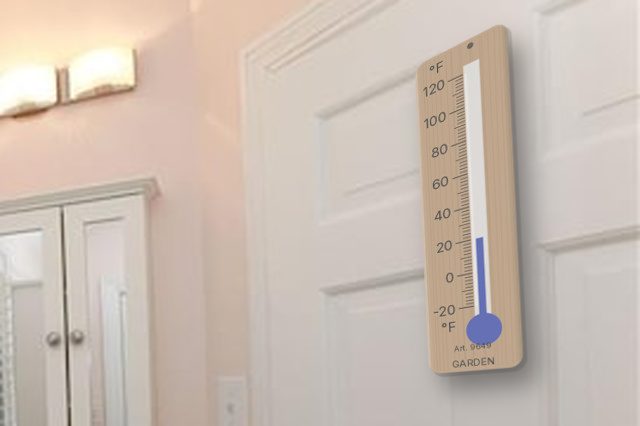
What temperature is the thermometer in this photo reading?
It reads 20 °F
